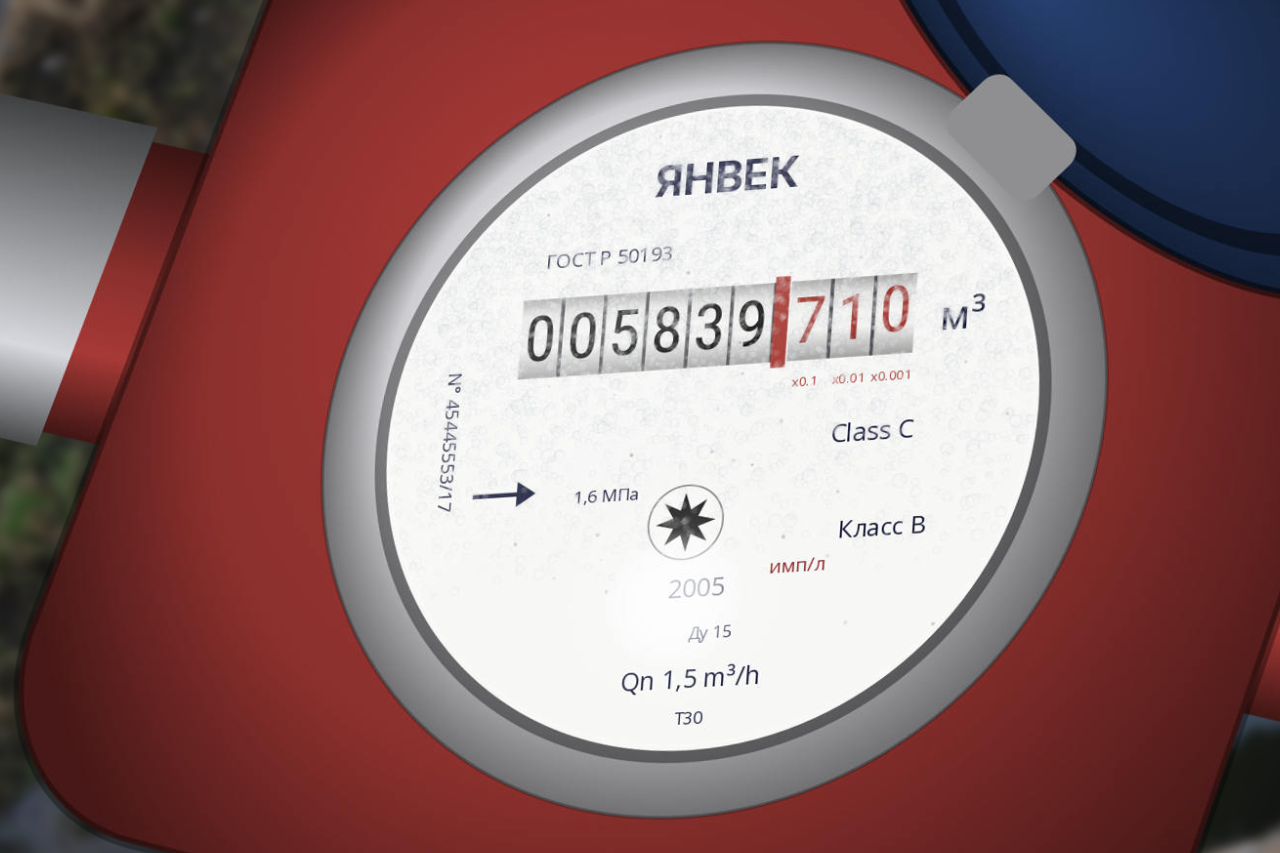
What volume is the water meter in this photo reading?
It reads 5839.710 m³
